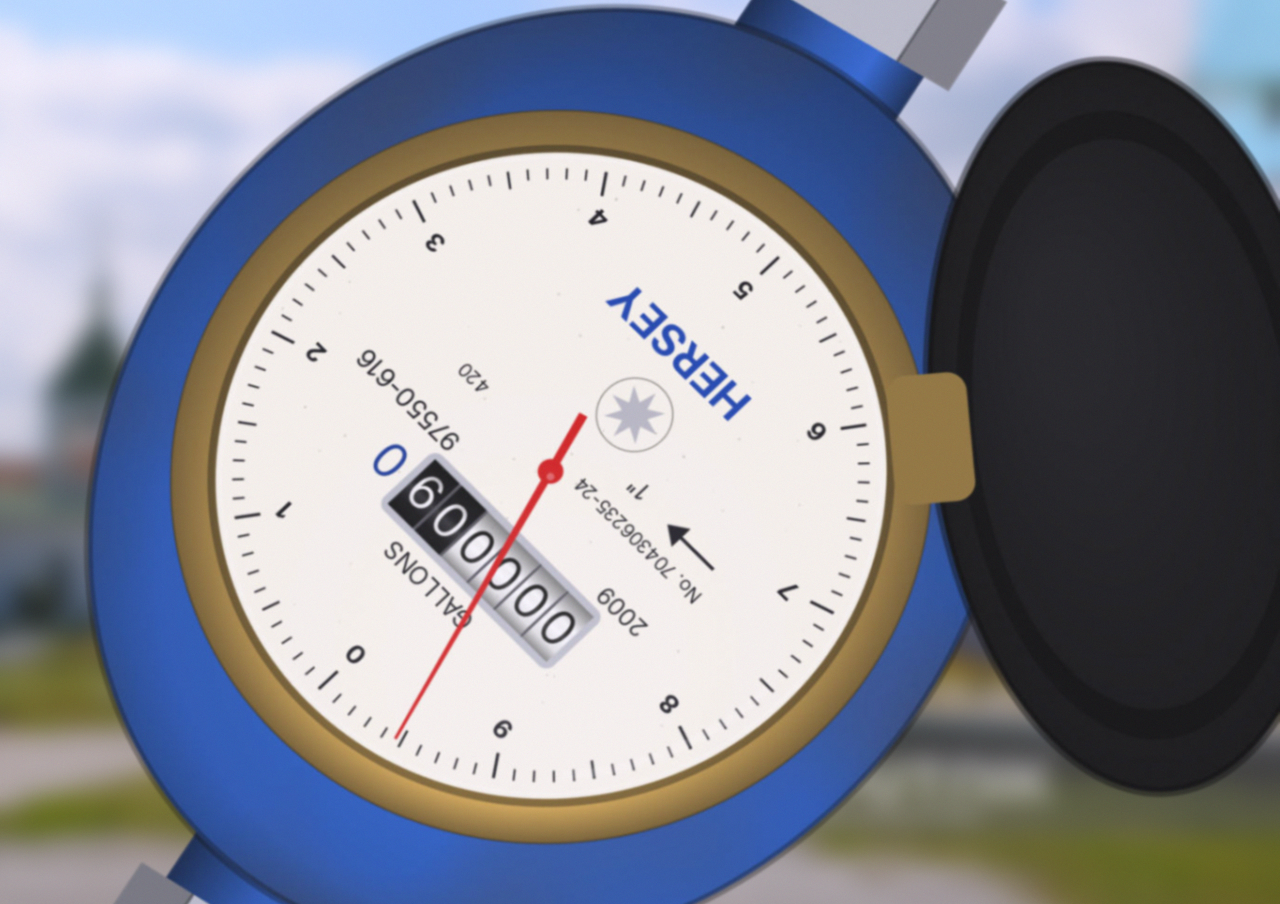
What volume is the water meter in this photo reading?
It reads 89.5 gal
